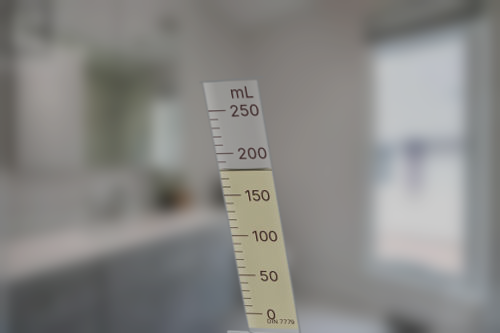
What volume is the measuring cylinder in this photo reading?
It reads 180 mL
